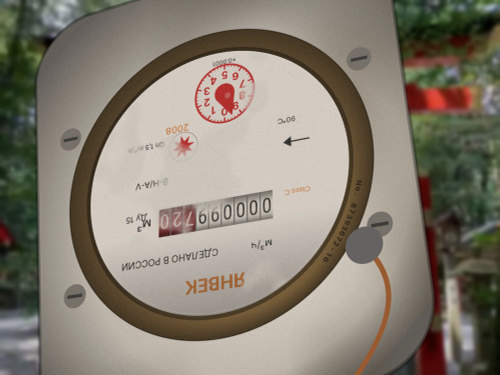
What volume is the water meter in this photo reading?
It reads 99.7199 m³
